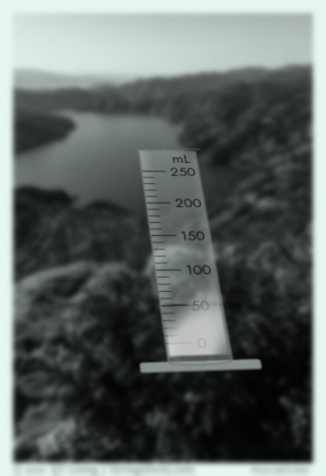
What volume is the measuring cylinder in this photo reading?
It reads 50 mL
